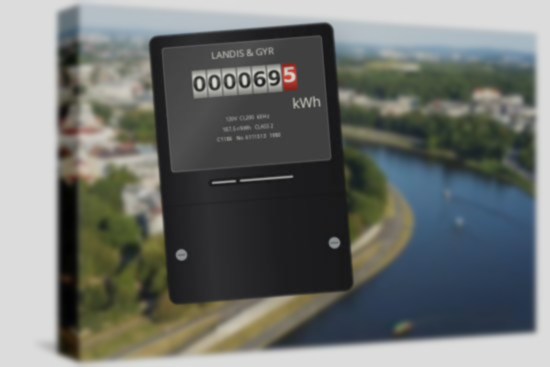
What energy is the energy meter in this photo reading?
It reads 69.5 kWh
